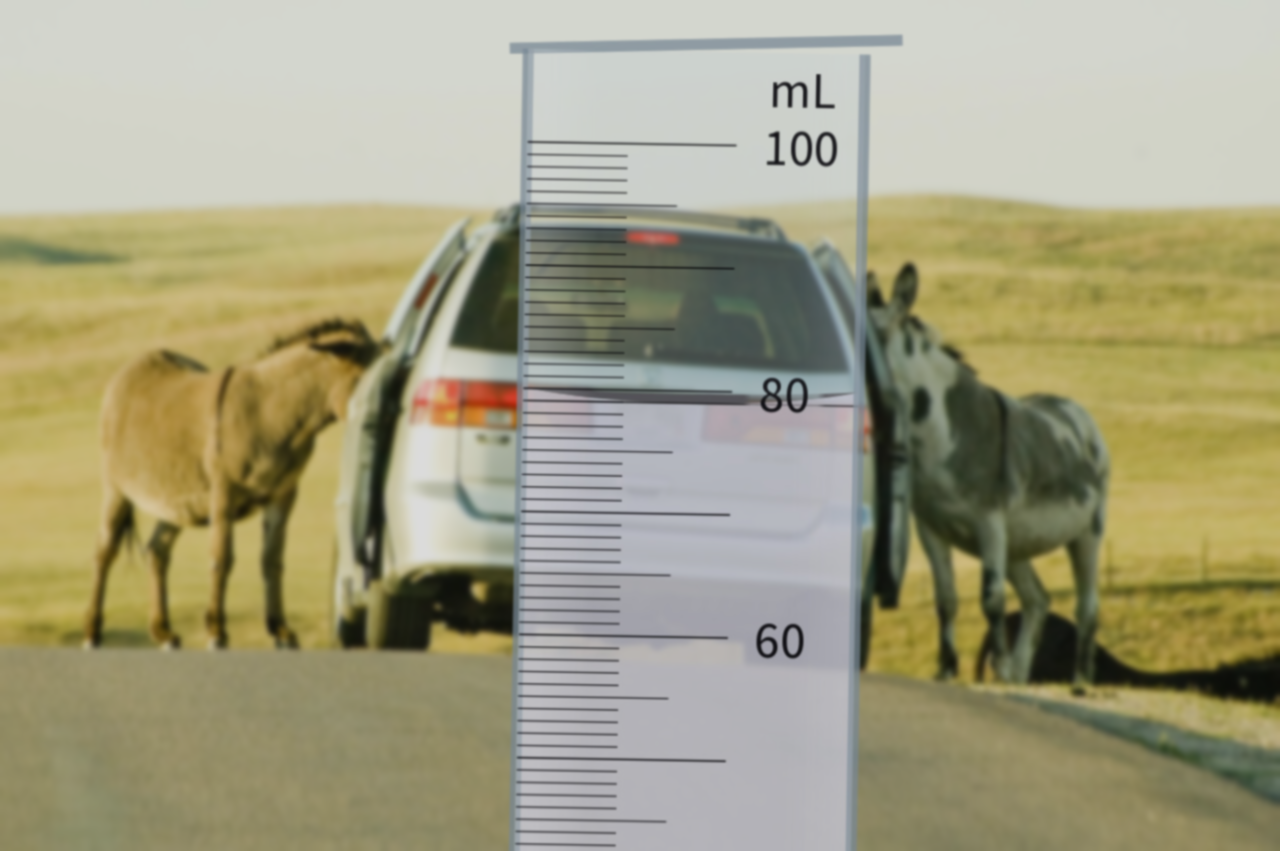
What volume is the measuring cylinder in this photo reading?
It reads 79 mL
